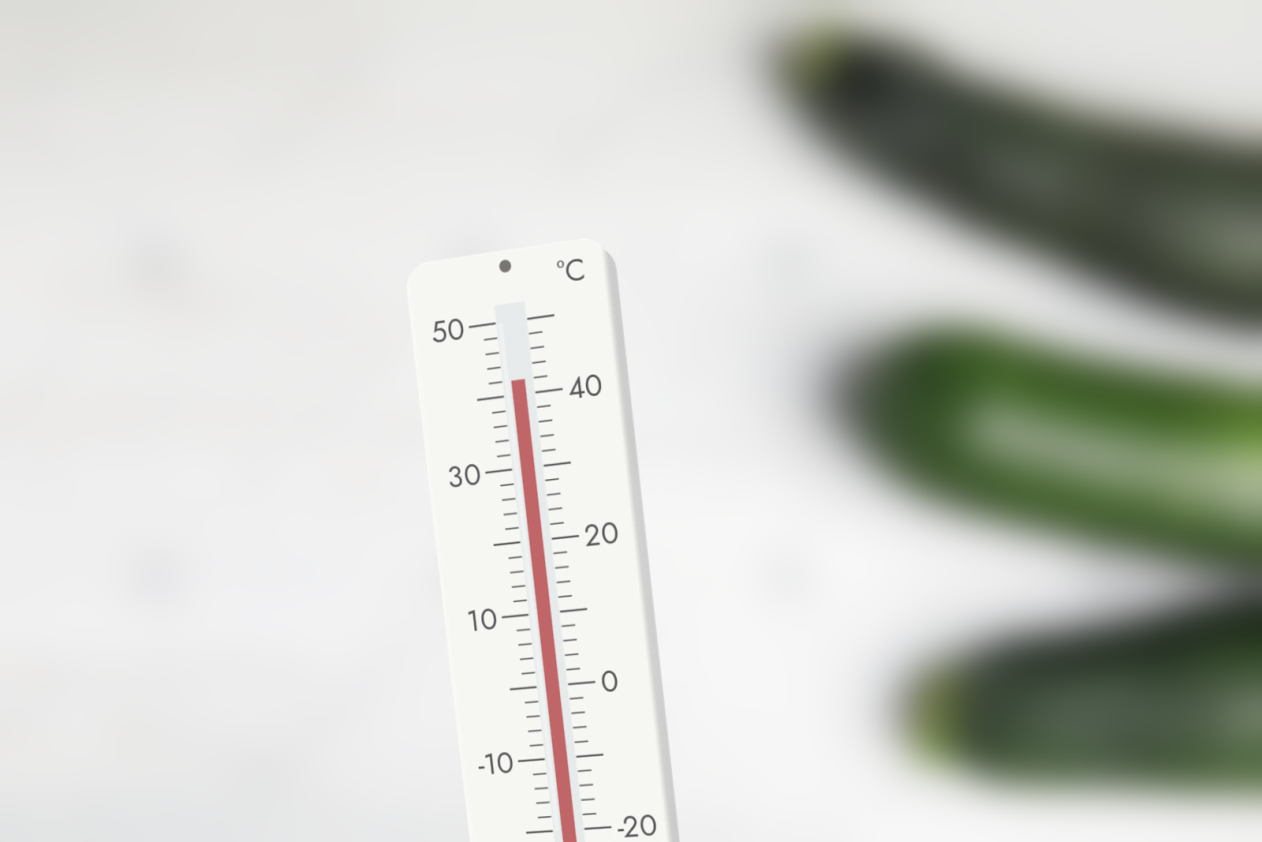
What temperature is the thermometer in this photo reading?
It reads 42 °C
